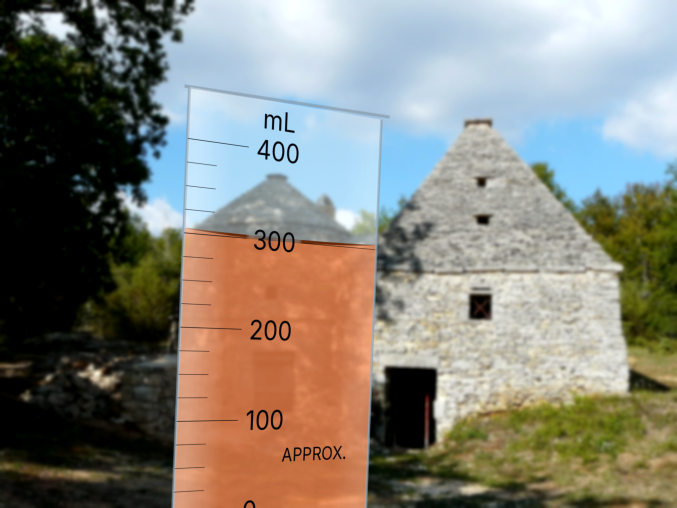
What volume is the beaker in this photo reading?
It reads 300 mL
